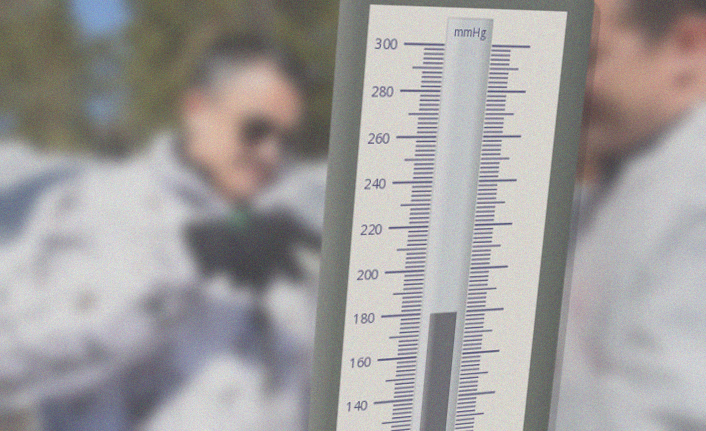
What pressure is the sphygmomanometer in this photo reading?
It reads 180 mmHg
